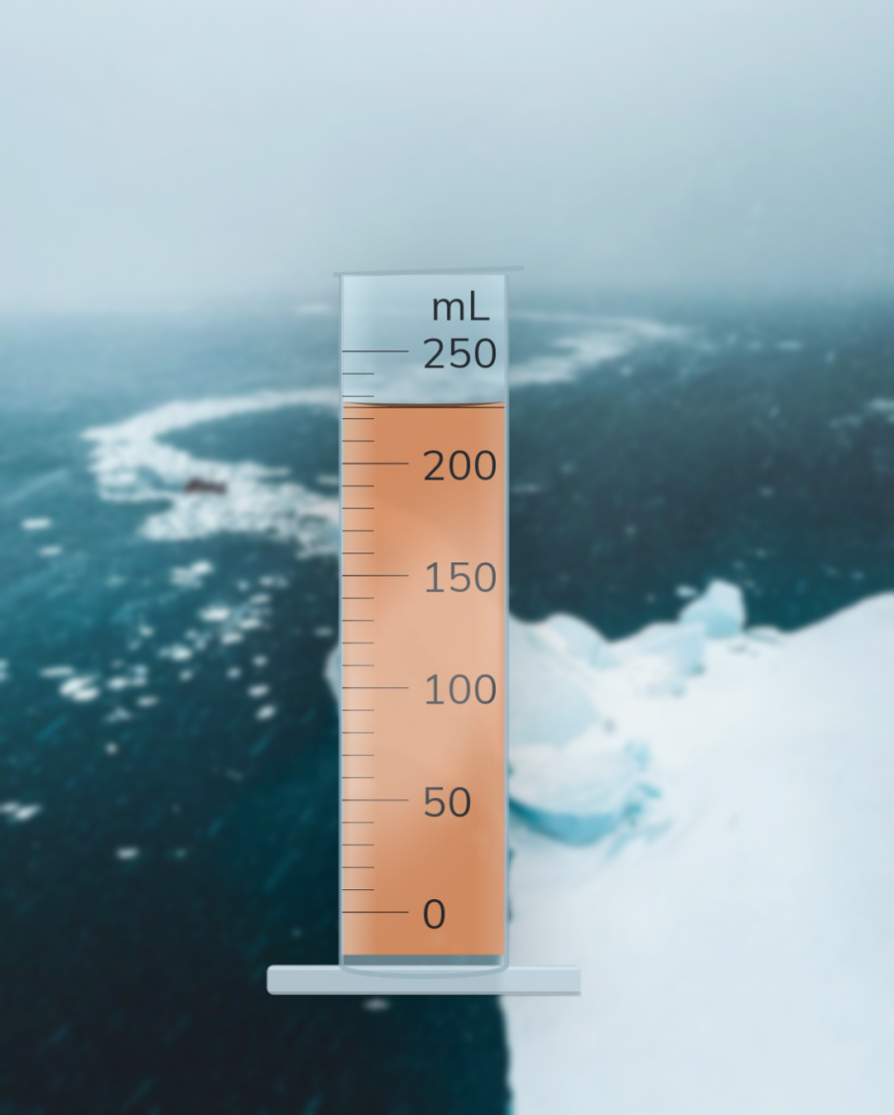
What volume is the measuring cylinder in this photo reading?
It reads 225 mL
